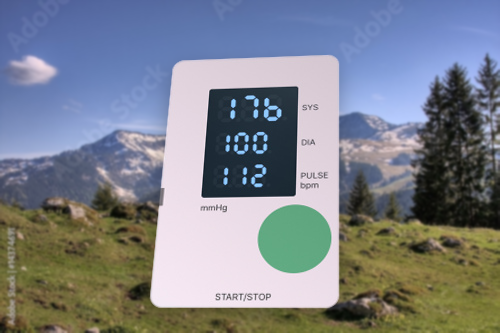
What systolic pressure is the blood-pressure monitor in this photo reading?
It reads 176 mmHg
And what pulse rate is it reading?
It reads 112 bpm
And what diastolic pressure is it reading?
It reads 100 mmHg
